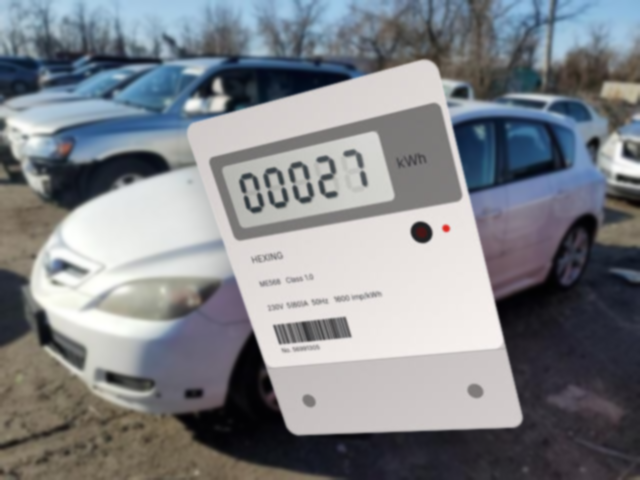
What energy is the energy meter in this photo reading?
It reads 27 kWh
